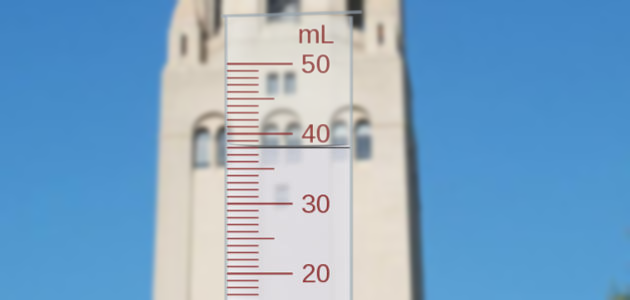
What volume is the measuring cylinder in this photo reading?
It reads 38 mL
